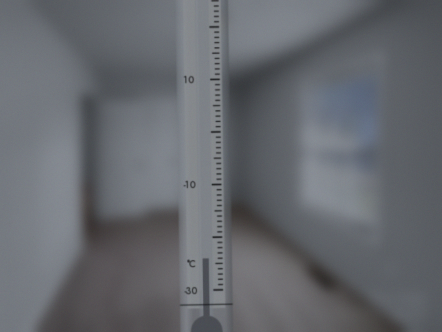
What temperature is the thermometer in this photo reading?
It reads -24 °C
